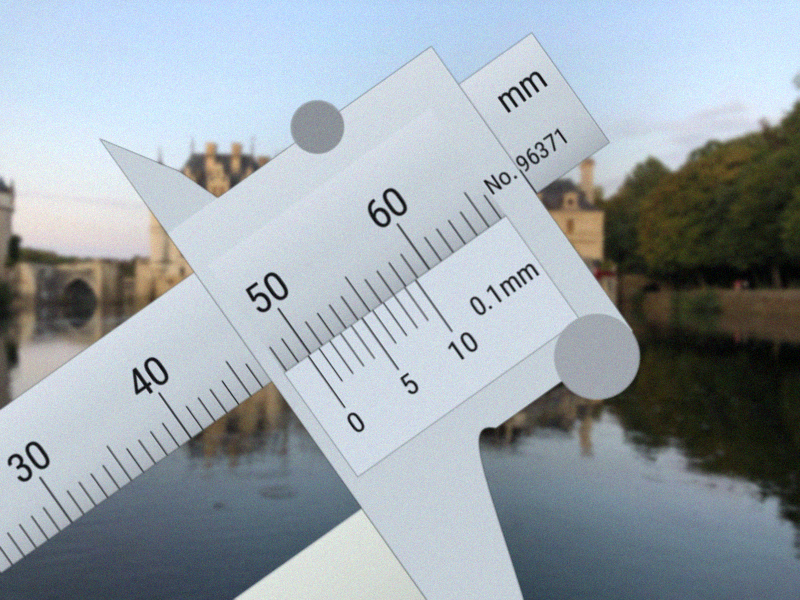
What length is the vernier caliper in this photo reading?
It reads 49.8 mm
